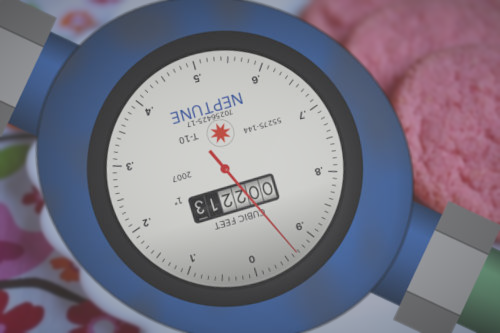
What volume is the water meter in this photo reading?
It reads 2212.93 ft³
